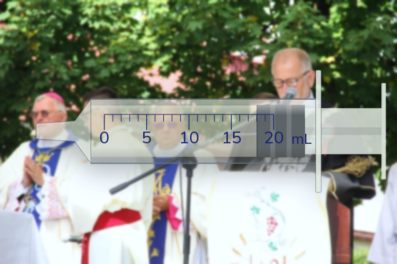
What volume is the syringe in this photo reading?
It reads 18 mL
